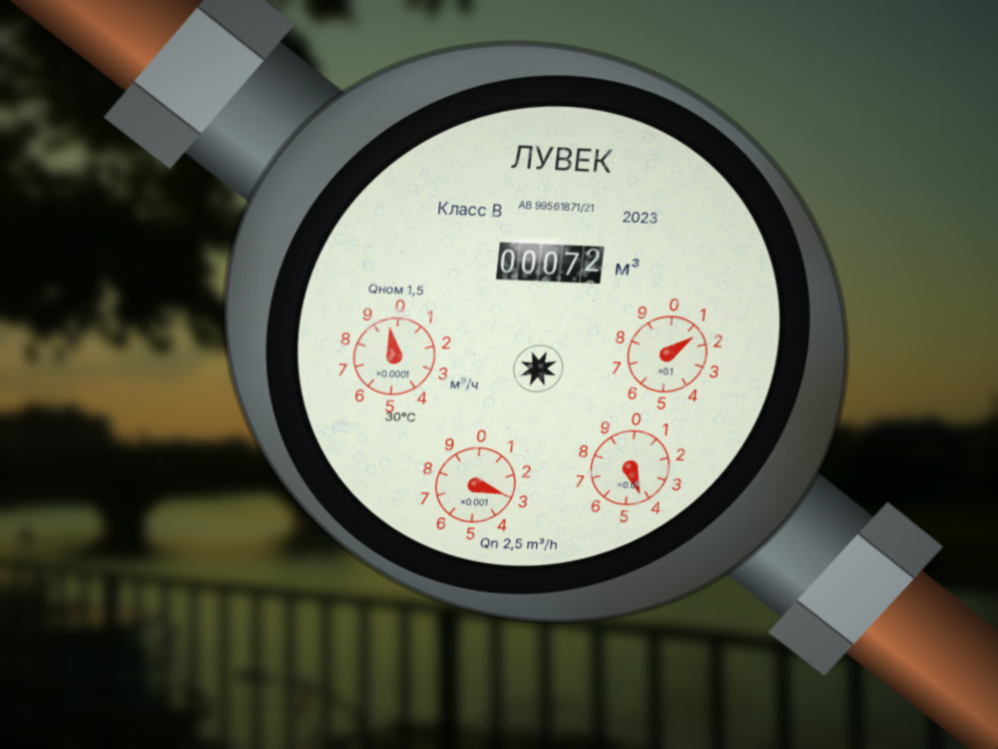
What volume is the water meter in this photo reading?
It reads 72.1429 m³
